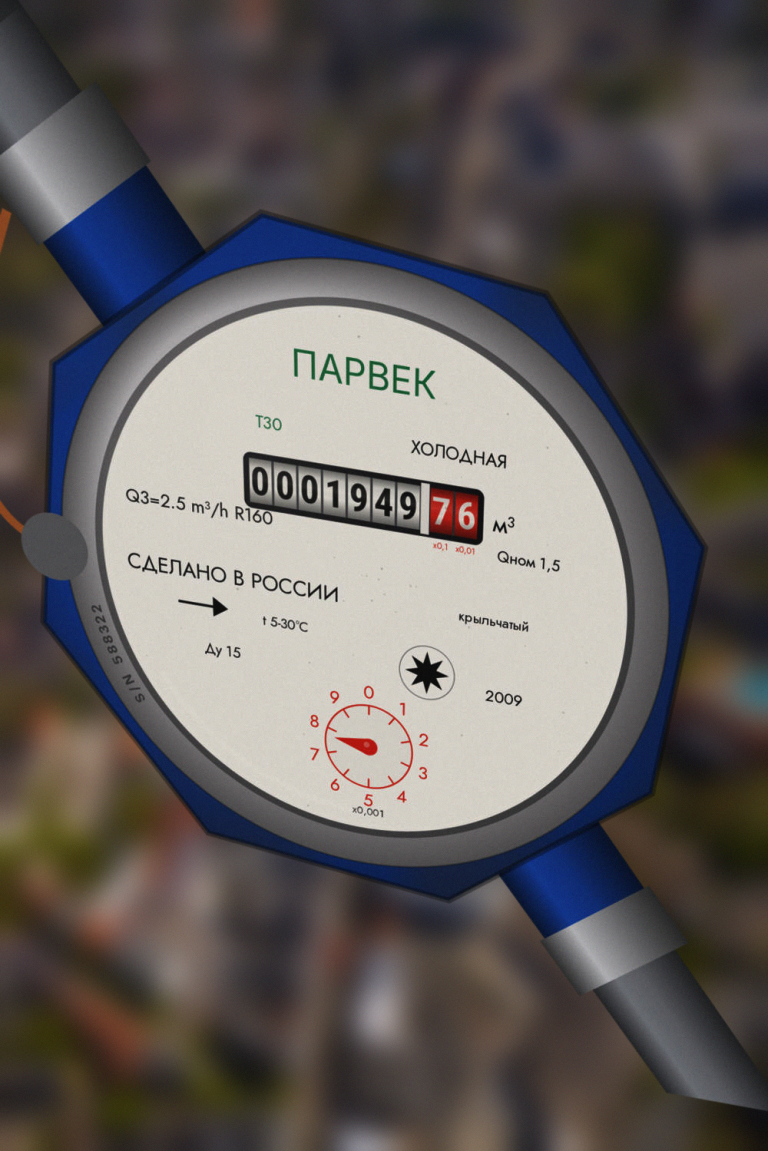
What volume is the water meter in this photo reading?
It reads 1949.767 m³
